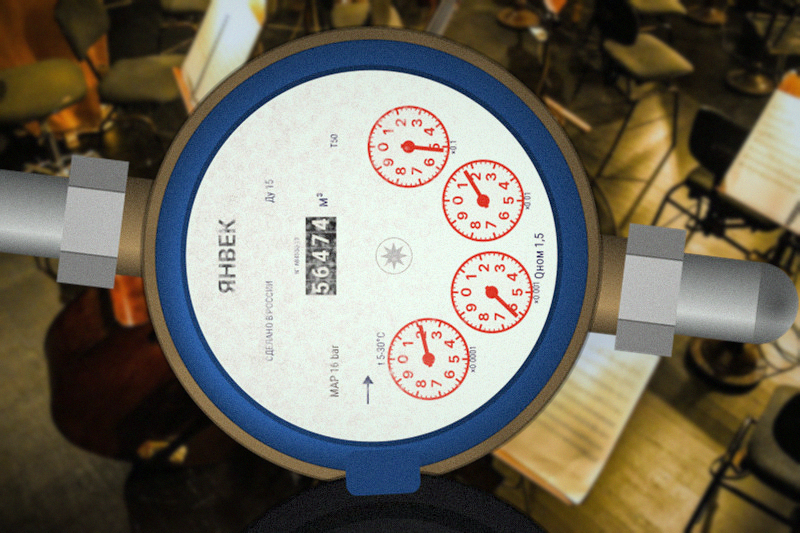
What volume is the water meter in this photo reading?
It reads 56474.5162 m³
